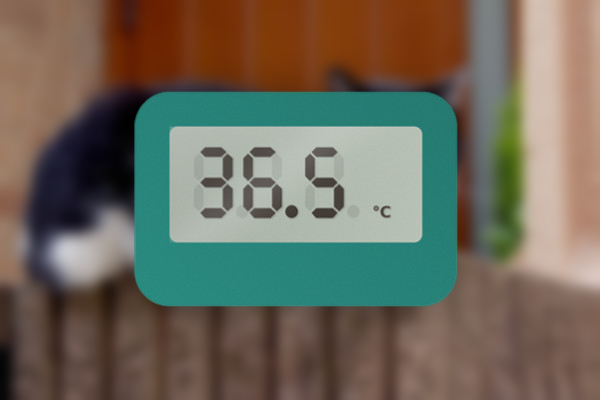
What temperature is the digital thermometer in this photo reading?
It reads 36.5 °C
